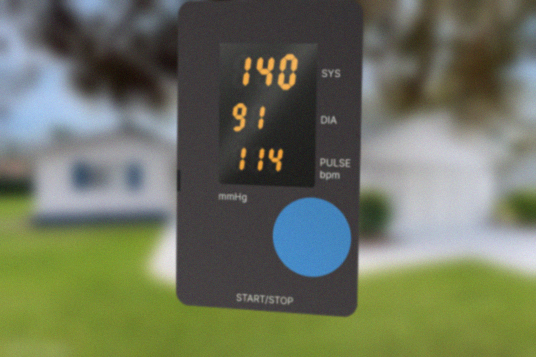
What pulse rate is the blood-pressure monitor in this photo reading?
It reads 114 bpm
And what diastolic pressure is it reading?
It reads 91 mmHg
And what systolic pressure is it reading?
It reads 140 mmHg
